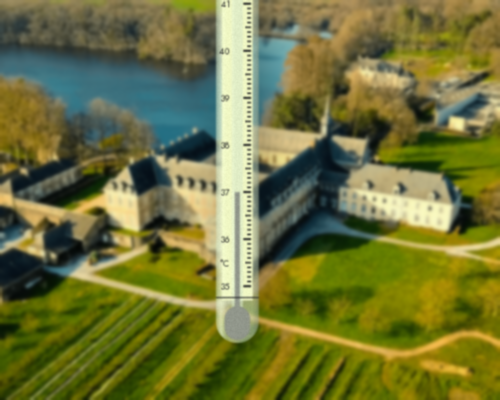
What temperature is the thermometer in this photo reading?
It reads 37 °C
